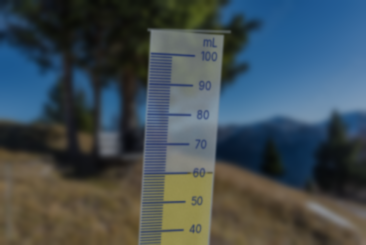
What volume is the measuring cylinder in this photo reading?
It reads 60 mL
